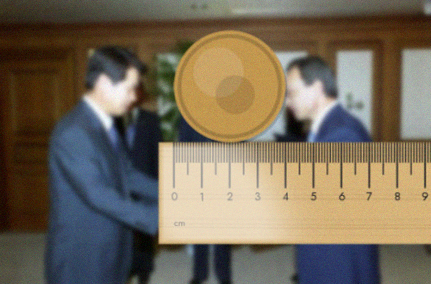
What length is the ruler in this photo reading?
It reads 4 cm
